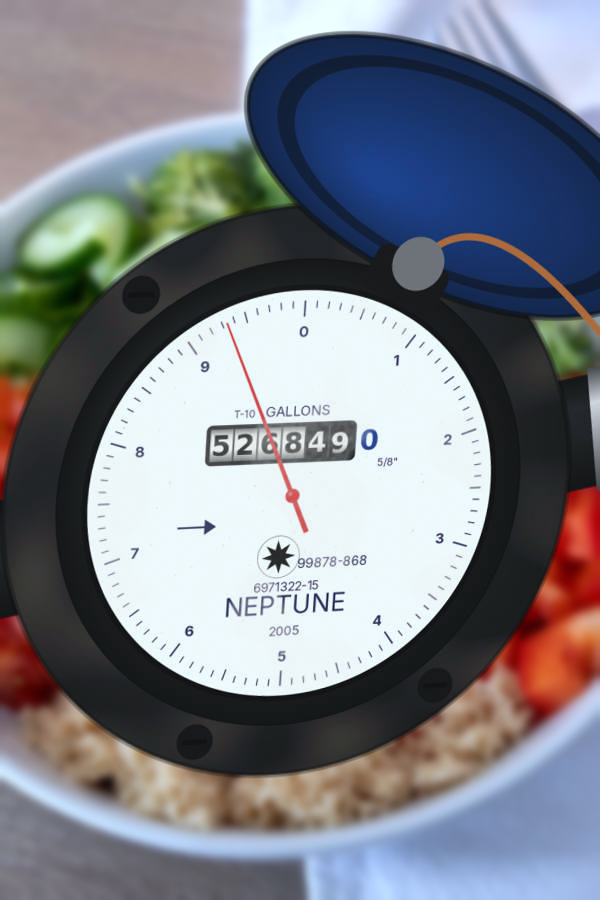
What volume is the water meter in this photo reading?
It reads 5268489.3 gal
